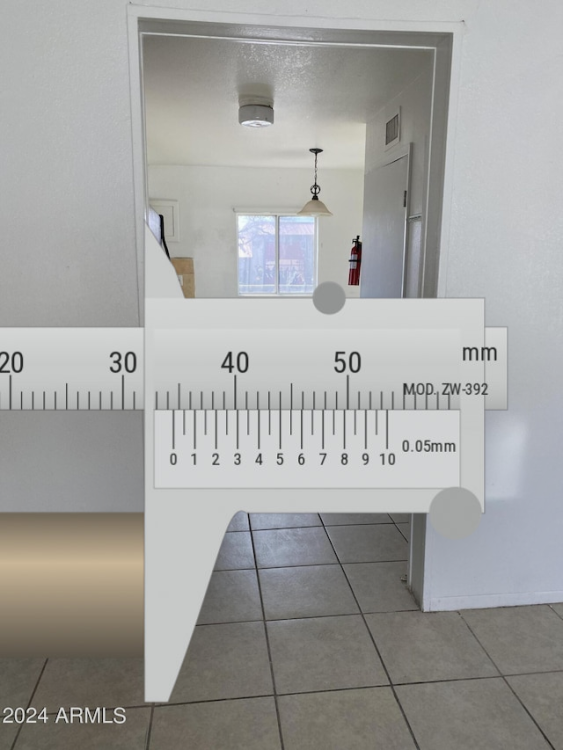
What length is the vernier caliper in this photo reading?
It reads 34.5 mm
